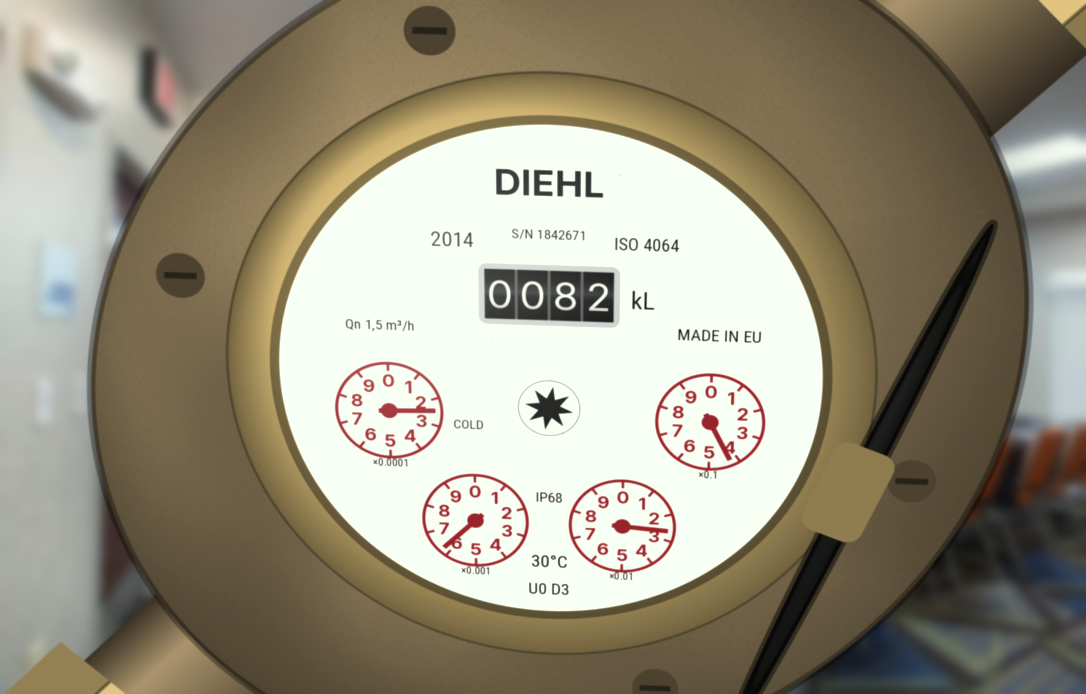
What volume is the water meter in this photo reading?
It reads 82.4262 kL
